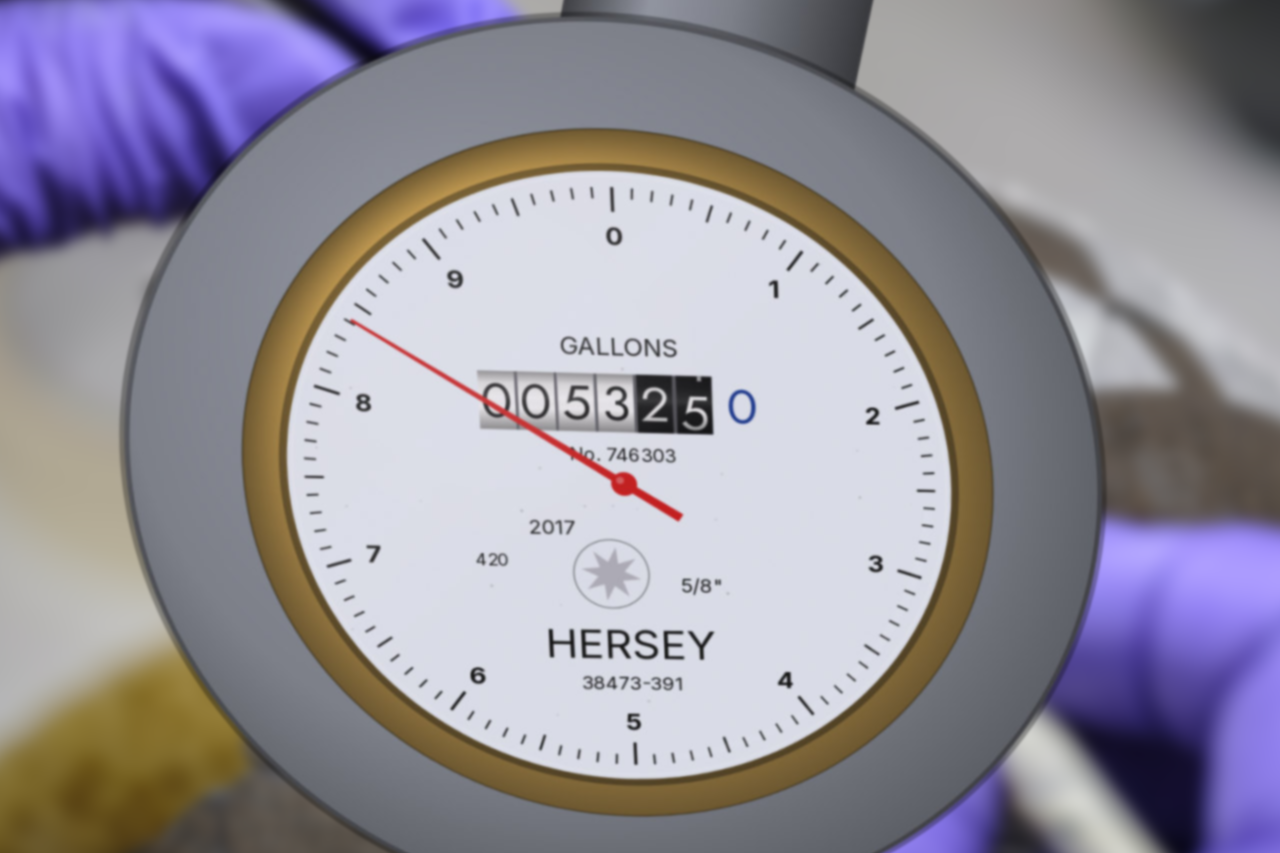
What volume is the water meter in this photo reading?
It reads 53248.4 gal
